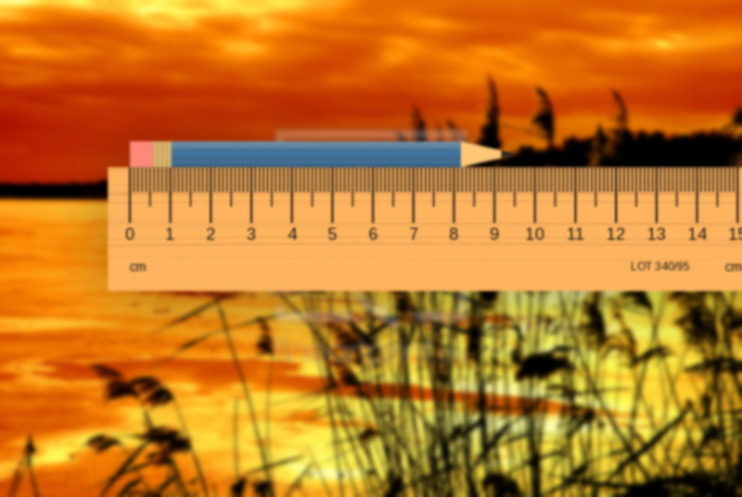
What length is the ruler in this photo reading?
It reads 9.5 cm
